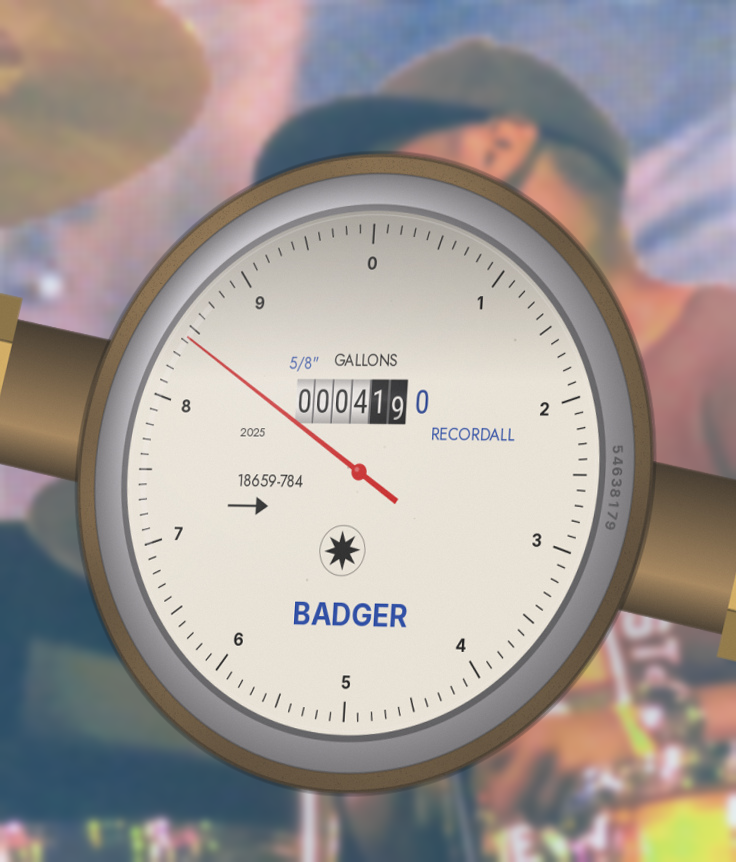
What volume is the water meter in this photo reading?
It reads 4188.4 gal
